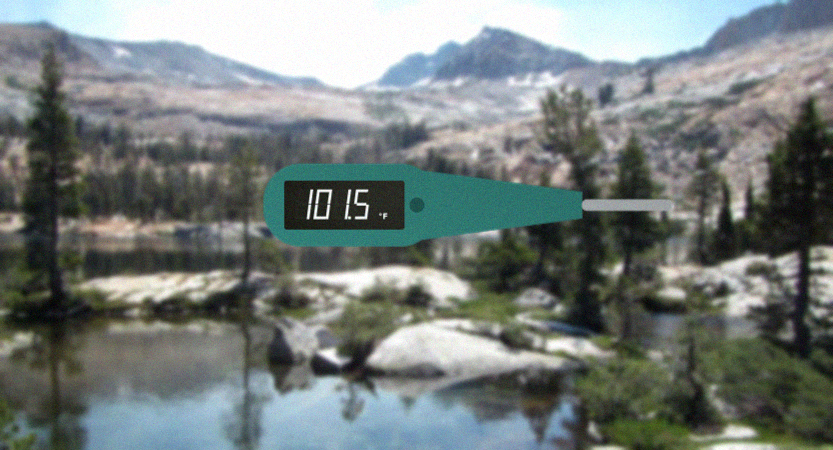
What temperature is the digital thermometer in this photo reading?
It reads 101.5 °F
